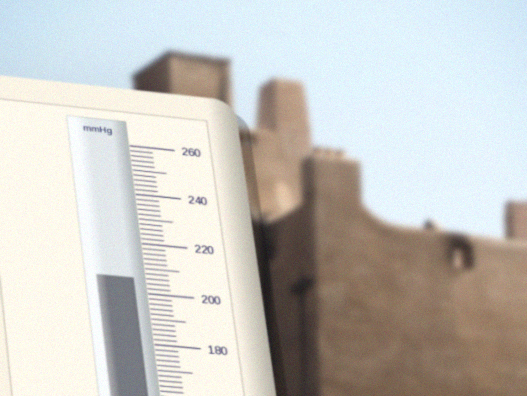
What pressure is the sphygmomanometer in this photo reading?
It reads 206 mmHg
